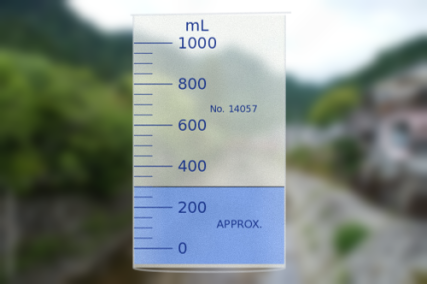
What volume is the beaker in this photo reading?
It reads 300 mL
